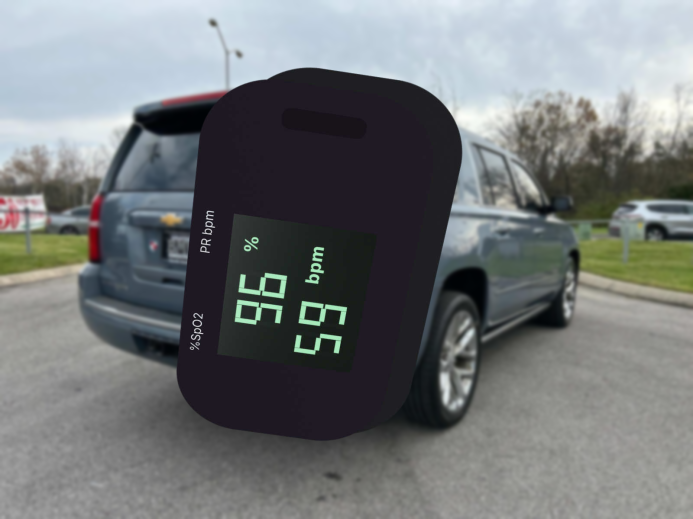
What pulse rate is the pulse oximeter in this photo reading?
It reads 59 bpm
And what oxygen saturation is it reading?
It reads 96 %
